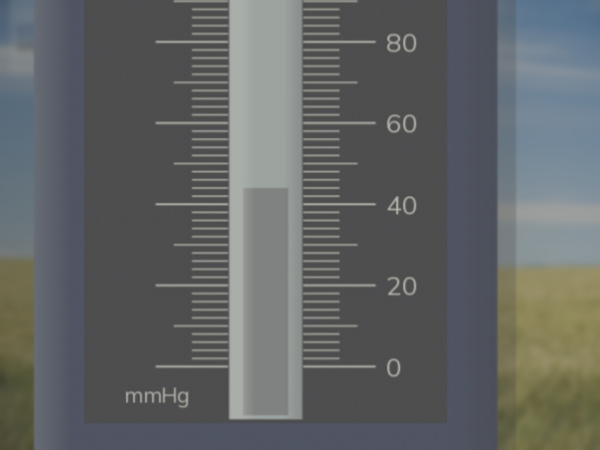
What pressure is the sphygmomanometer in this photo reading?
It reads 44 mmHg
